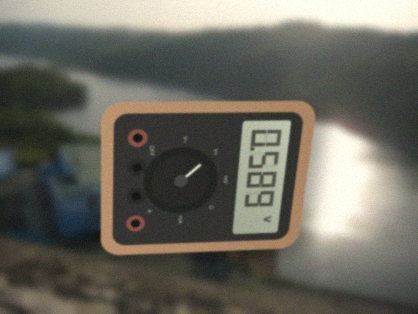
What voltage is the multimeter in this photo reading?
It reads 0.589 V
